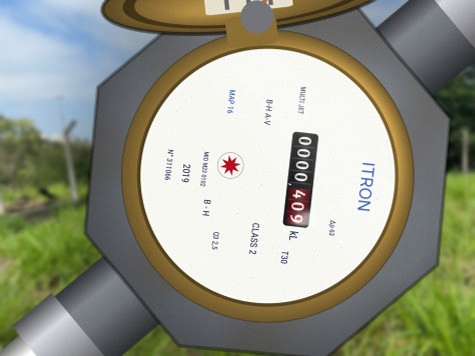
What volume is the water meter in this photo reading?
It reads 0.409 kL
